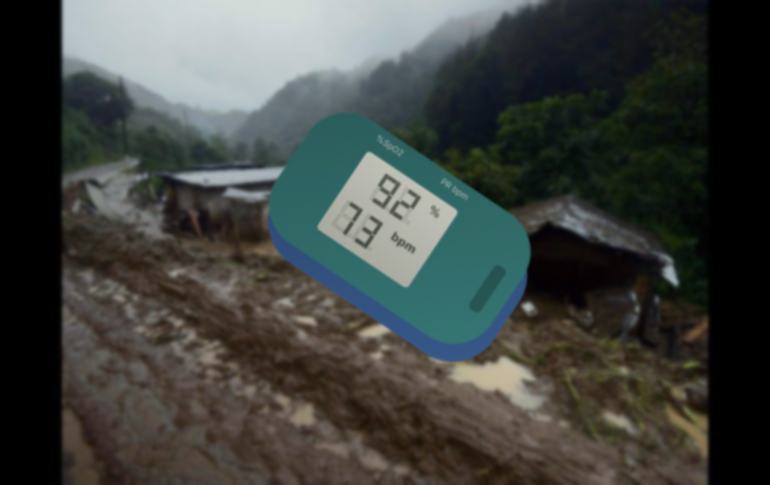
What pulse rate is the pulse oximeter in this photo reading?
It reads 73 bpm
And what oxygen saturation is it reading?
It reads 92 %
